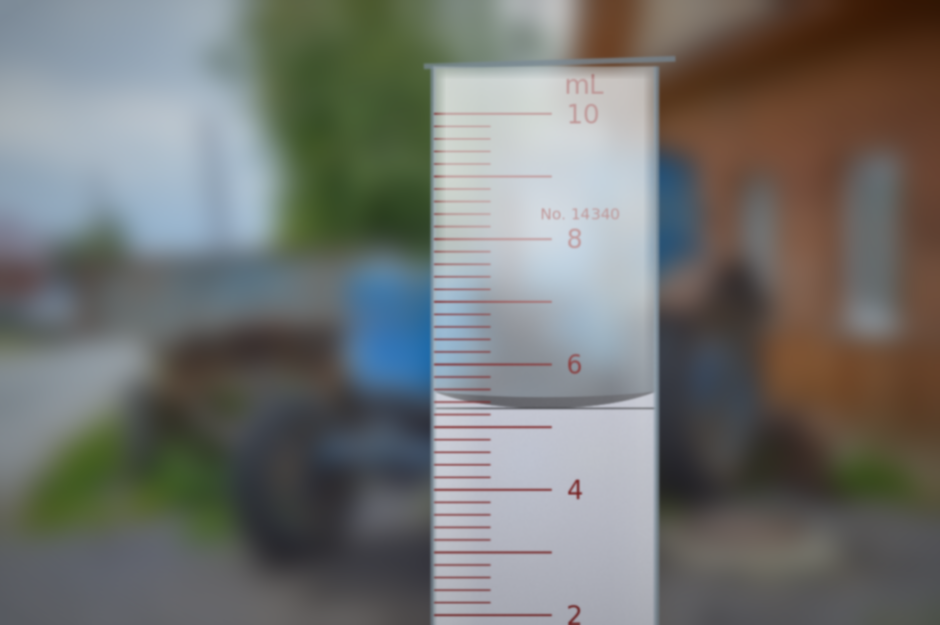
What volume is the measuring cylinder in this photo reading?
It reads 5.3 mL
